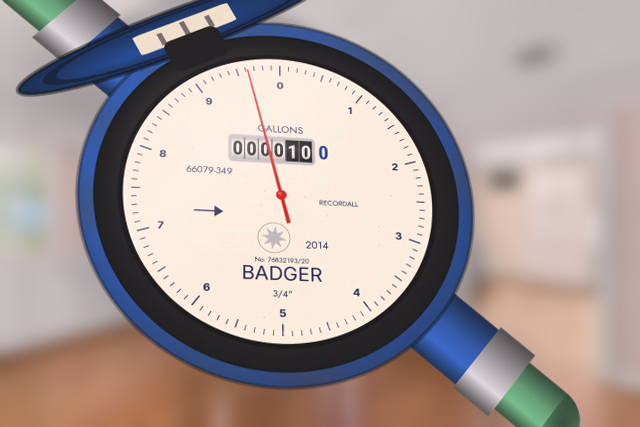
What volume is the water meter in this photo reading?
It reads 99.6 gal
